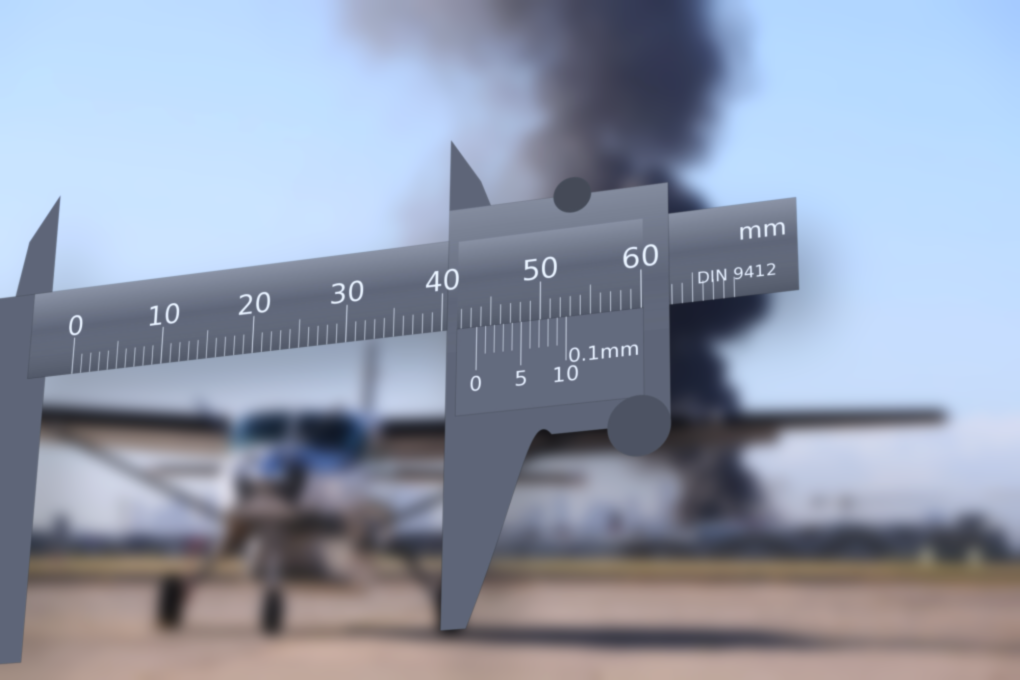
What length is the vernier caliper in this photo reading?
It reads 43.6 mm
